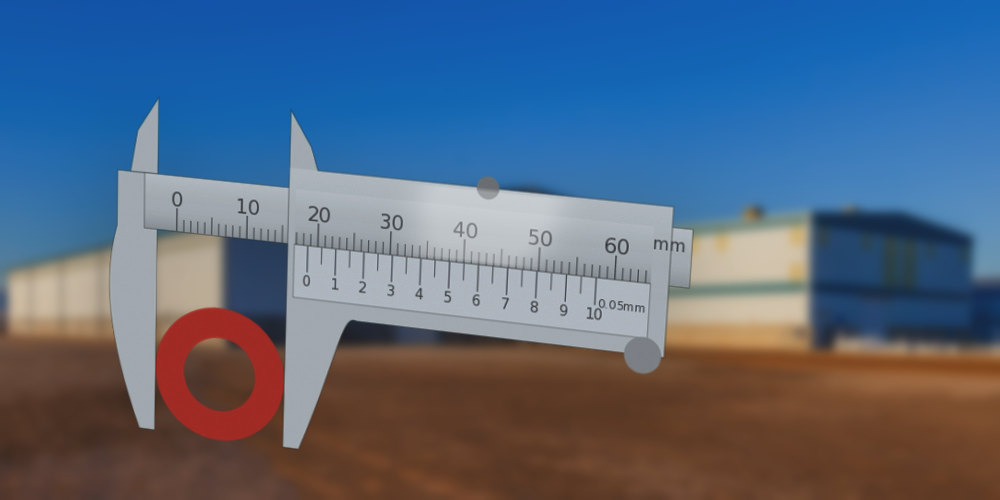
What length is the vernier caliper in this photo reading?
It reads 18.6 mm
